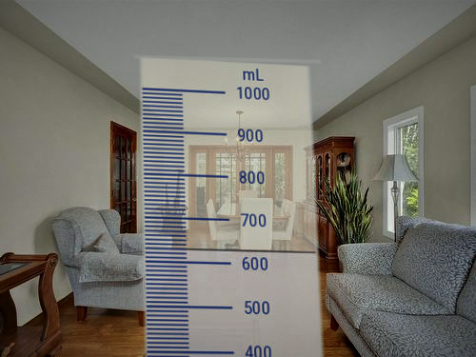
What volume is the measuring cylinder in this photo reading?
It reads 630 mL
